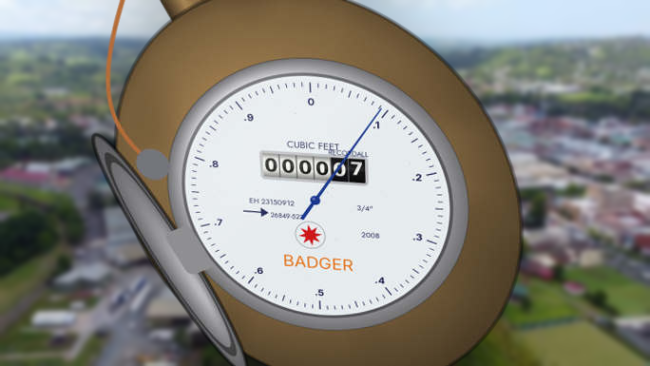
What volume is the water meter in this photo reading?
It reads 7.09 ft³
